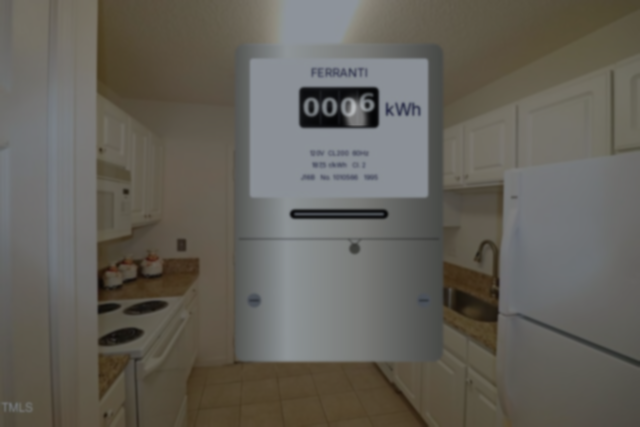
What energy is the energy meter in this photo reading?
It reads 6 kWh
